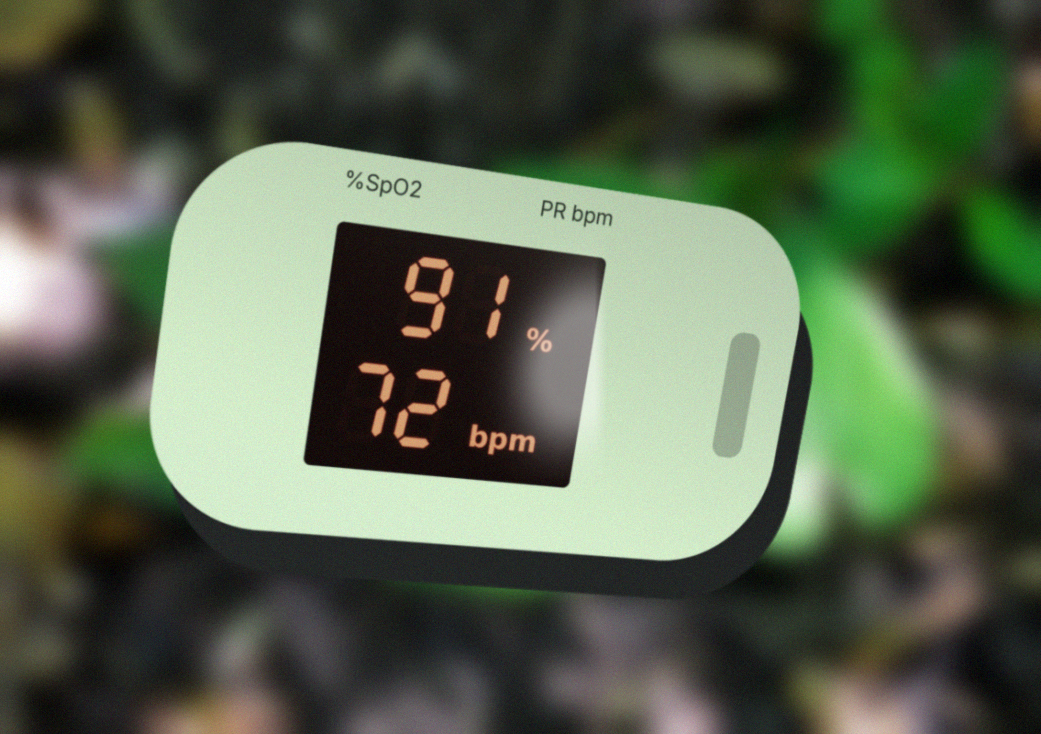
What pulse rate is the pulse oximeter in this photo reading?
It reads 72 bpm
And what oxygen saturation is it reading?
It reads 91 %
